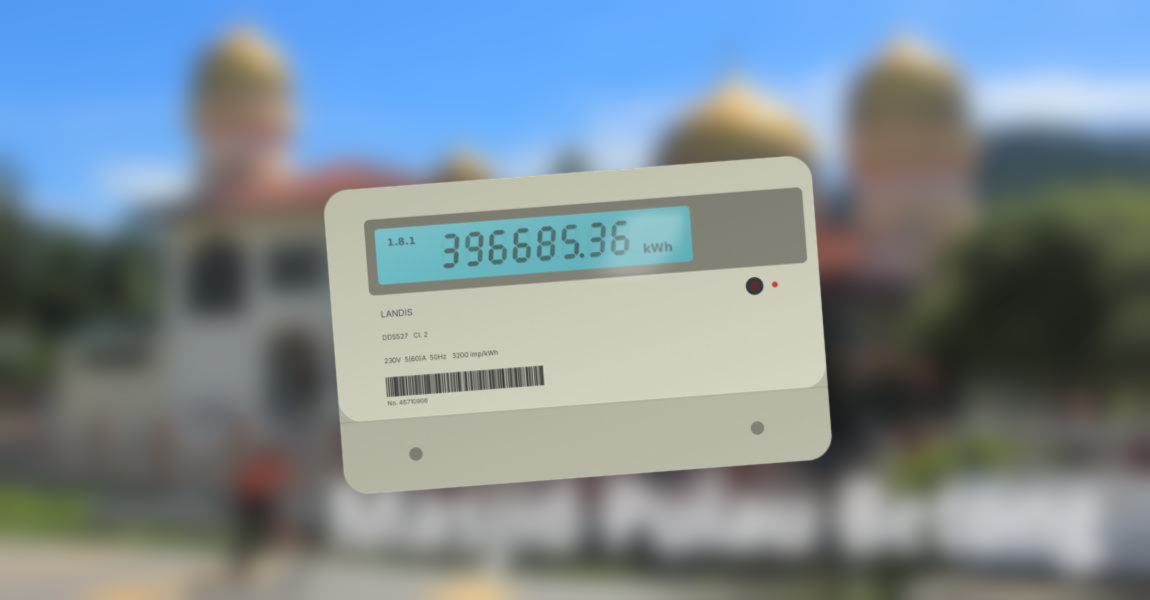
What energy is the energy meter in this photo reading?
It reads 396685.36 kWh
